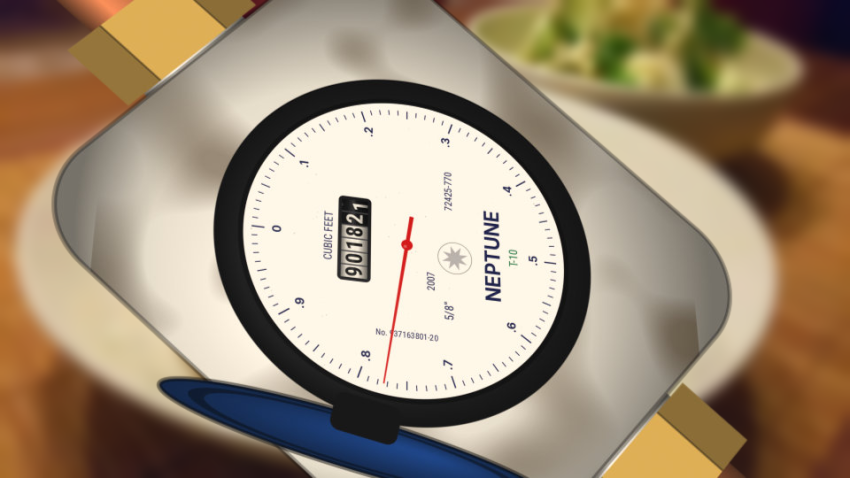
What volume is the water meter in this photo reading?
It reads 901820.77 ft³
